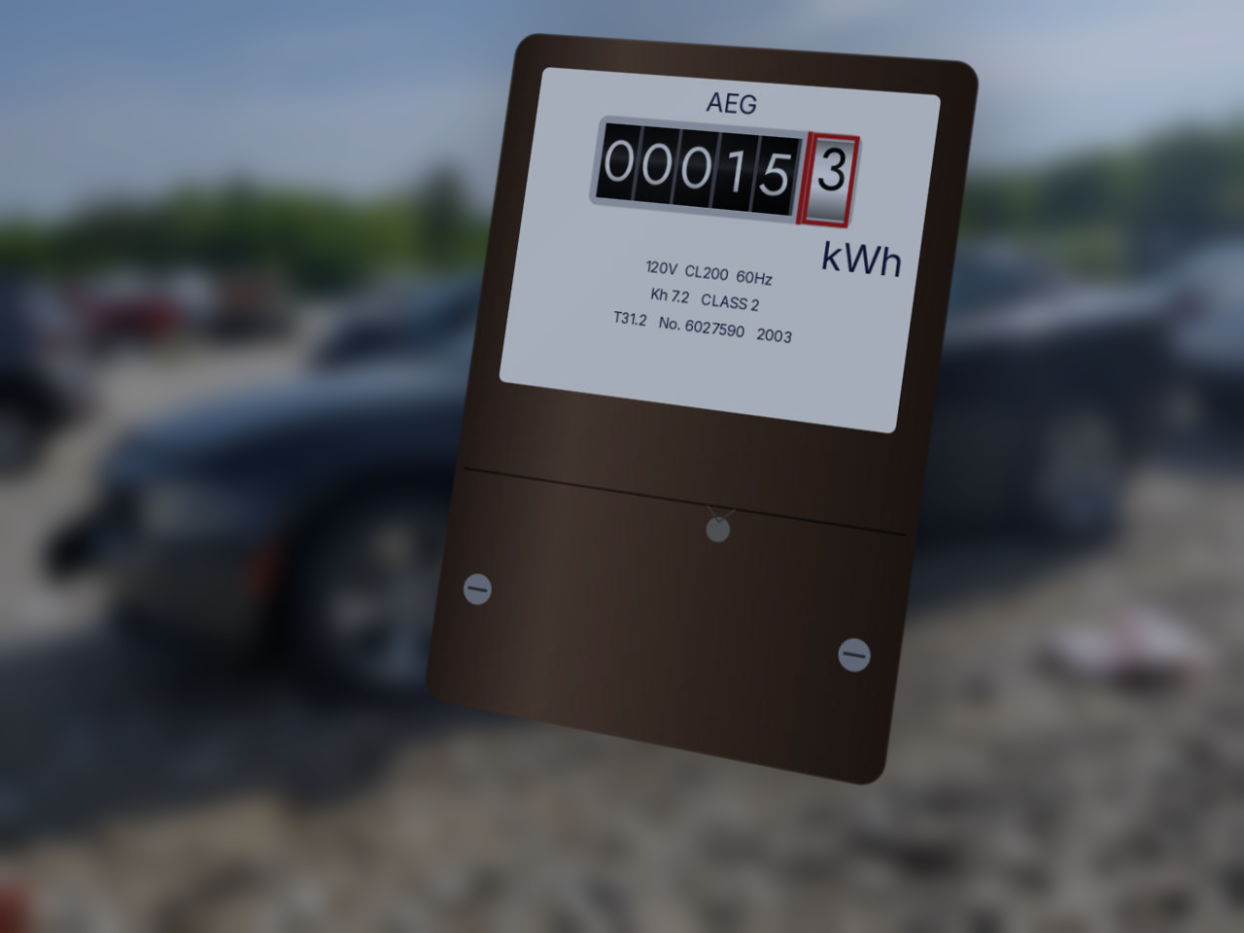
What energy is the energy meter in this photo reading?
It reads 15.3 kWh
